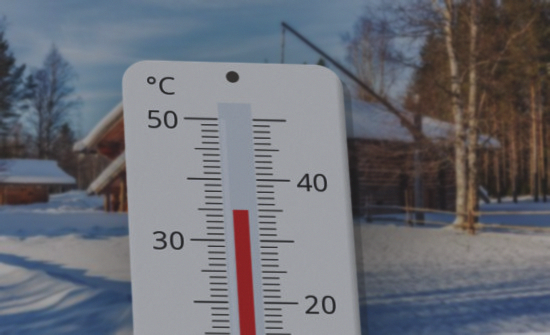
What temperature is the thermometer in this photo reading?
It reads 35 °C
